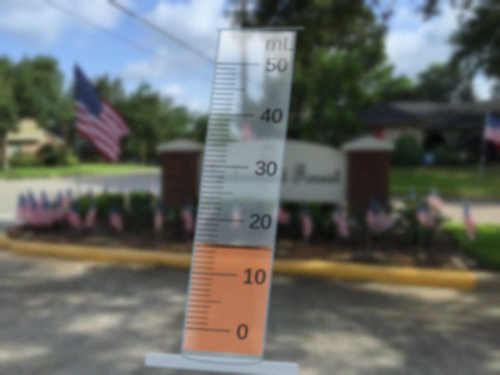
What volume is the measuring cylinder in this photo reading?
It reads 15 mL
